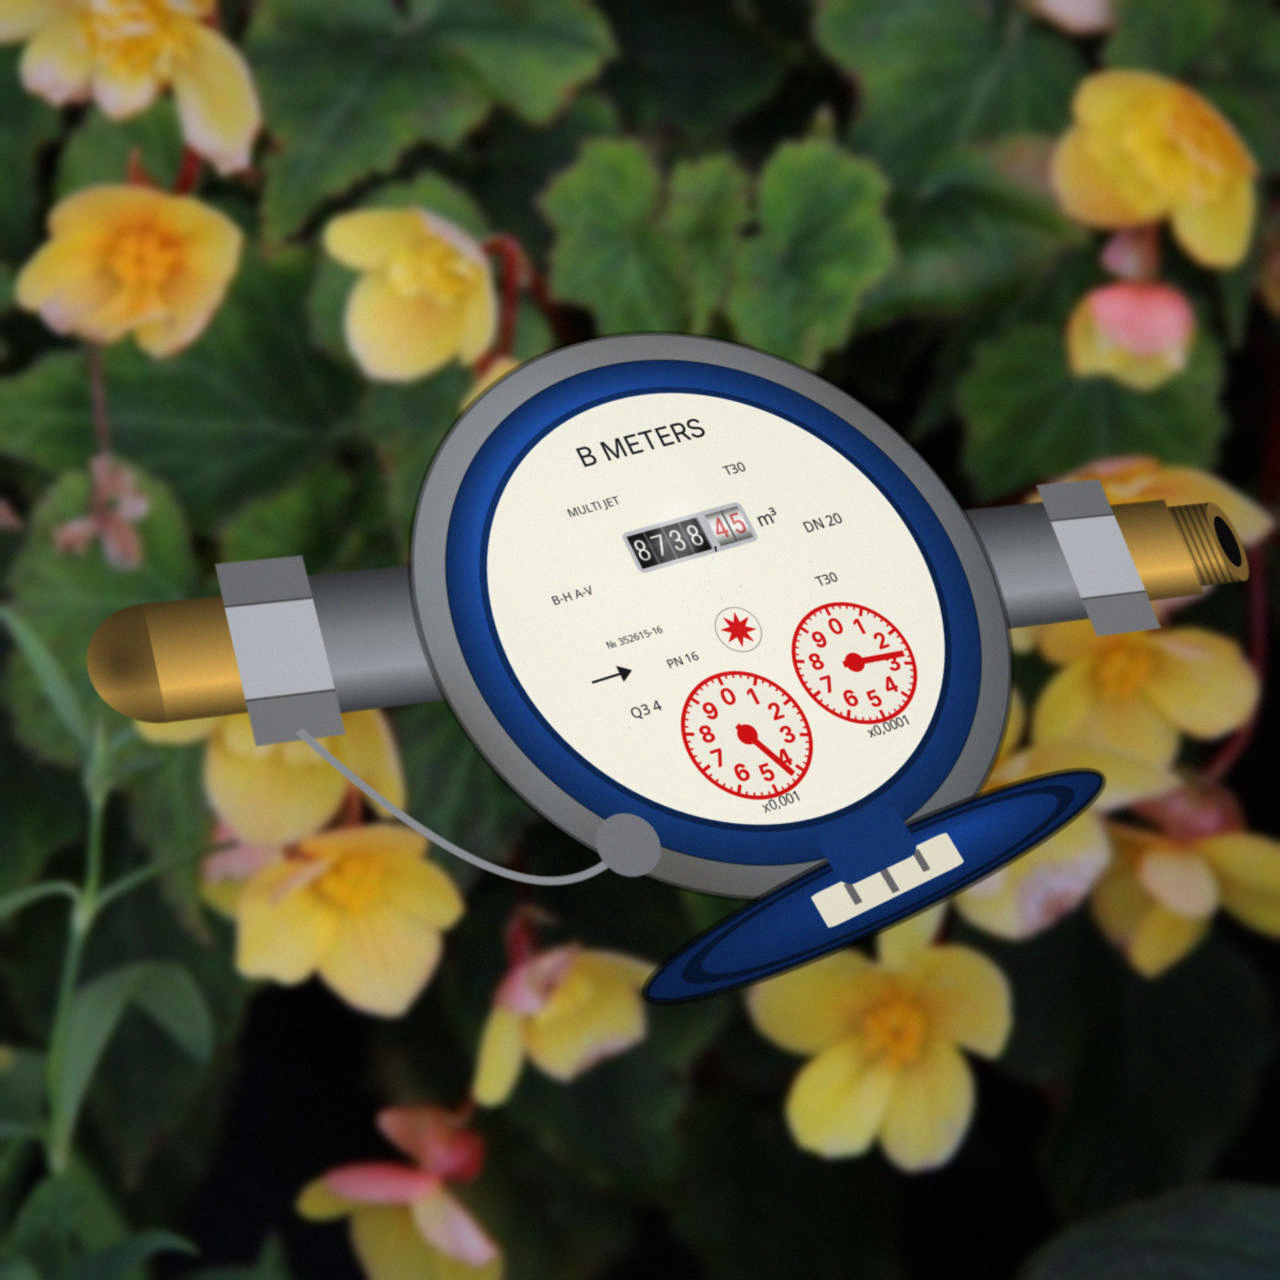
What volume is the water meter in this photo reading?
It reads 8738.4542 m³
